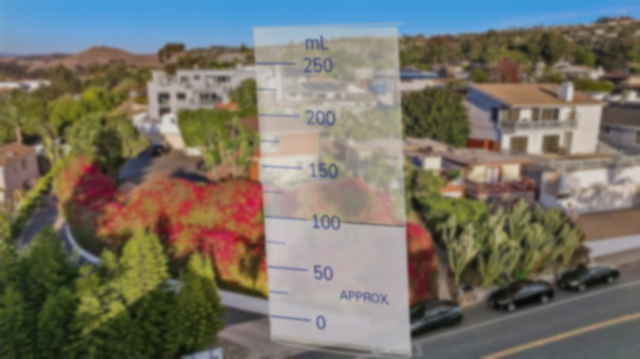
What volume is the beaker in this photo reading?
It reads 100 mL
